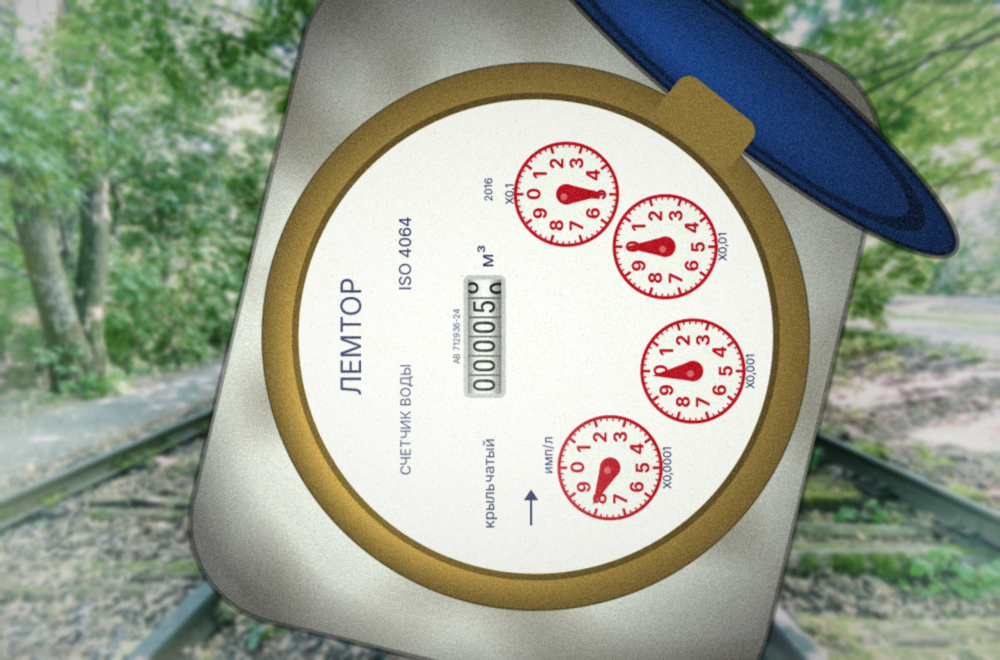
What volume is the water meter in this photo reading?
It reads 58.4998 m³
